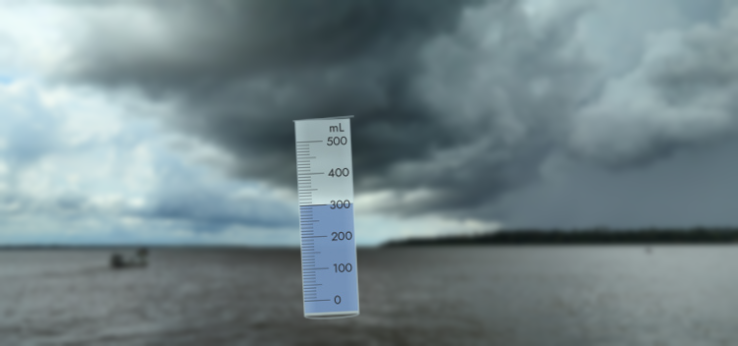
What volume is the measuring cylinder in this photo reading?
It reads 300 mL
